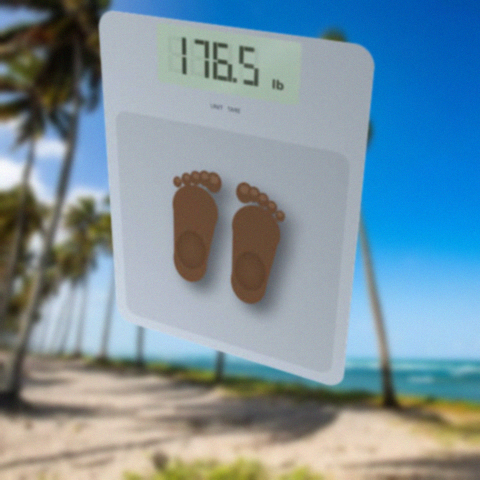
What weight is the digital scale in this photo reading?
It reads 176.5 lb
